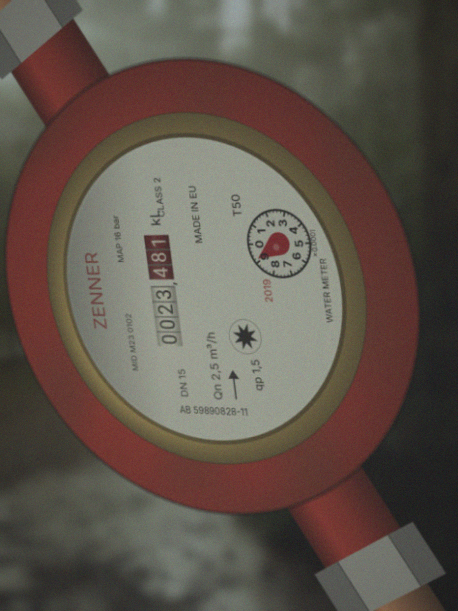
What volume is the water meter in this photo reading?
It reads 23.4809 kL
